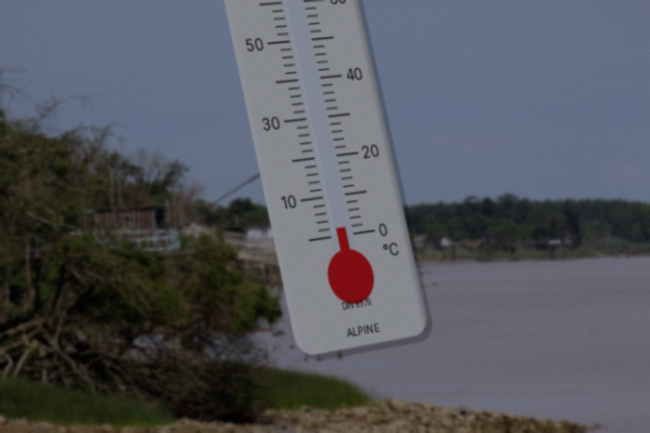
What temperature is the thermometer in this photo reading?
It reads 2 °C
